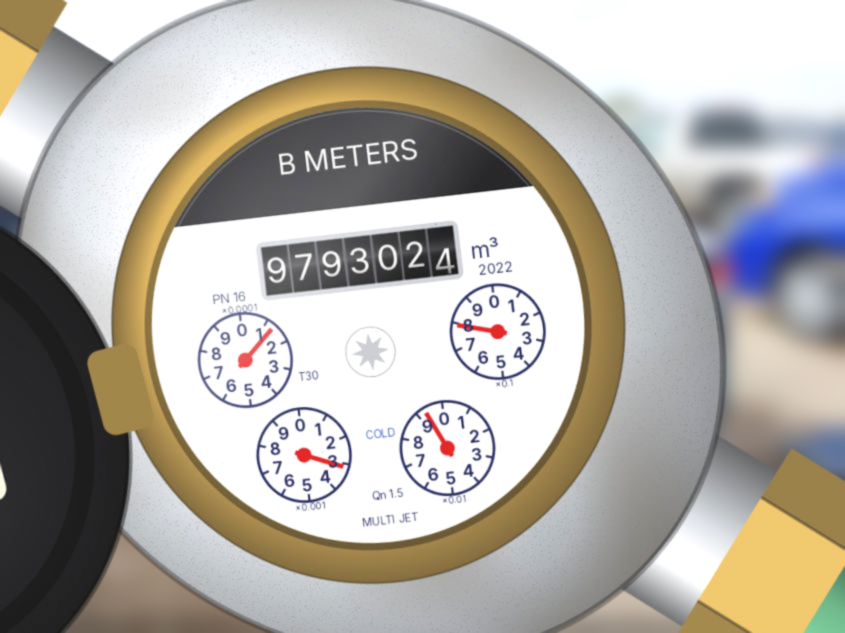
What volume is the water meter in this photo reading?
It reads 9793023.7931 m³
